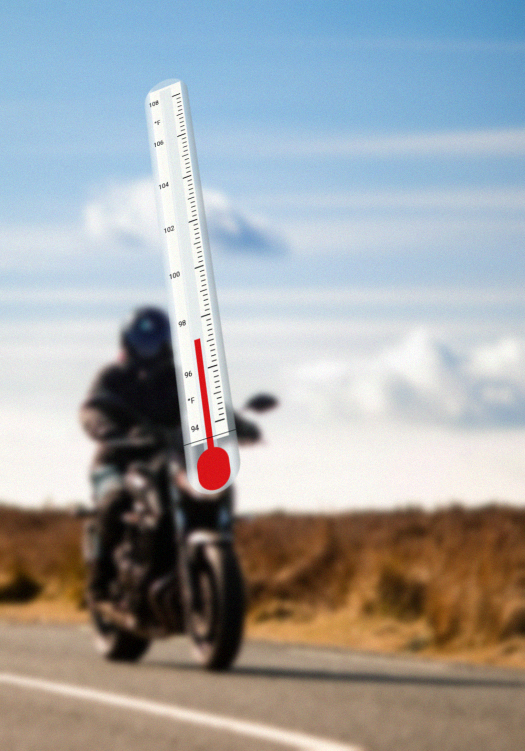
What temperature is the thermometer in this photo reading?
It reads 97.2 °F
